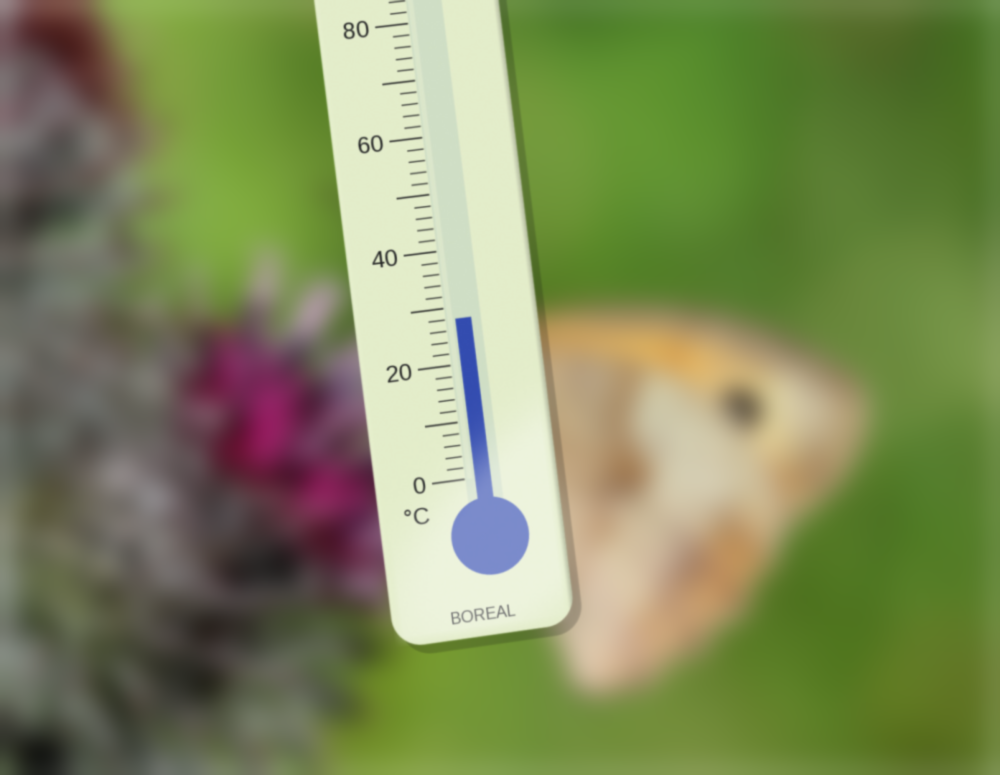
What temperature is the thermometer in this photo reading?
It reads 28 °C
